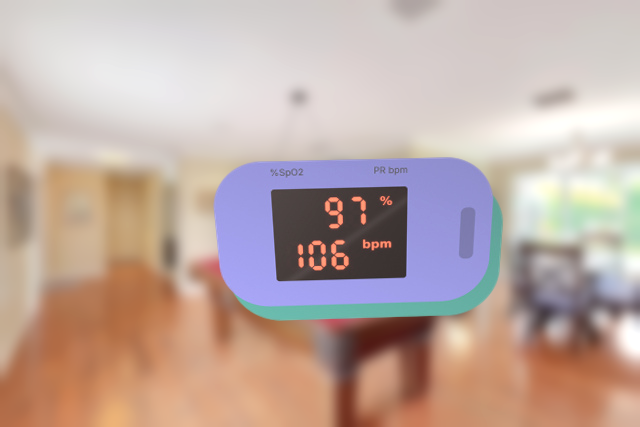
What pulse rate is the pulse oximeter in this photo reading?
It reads 106 bpm
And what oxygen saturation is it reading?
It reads 97 %
